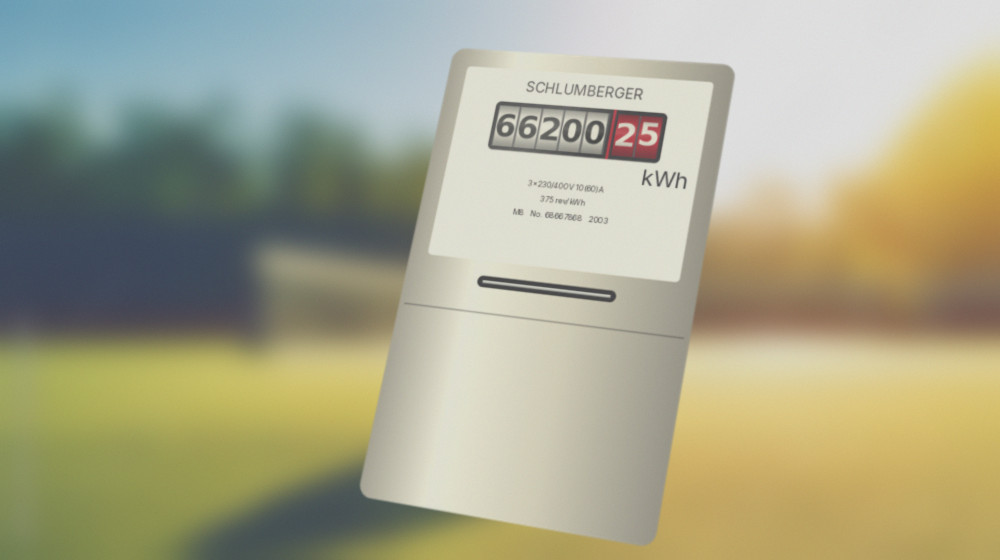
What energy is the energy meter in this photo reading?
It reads 66200.25 kWh
